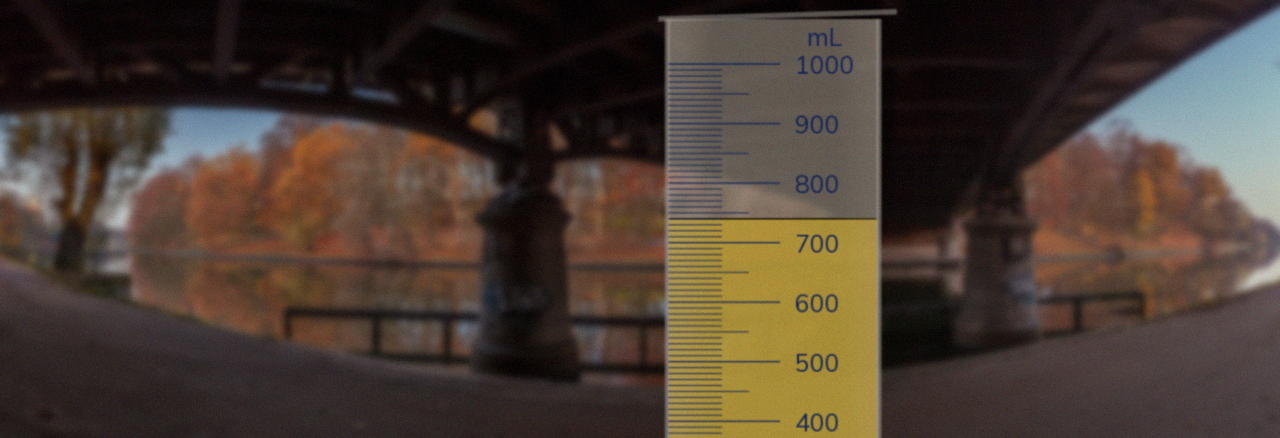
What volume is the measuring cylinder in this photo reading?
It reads 740 mL
